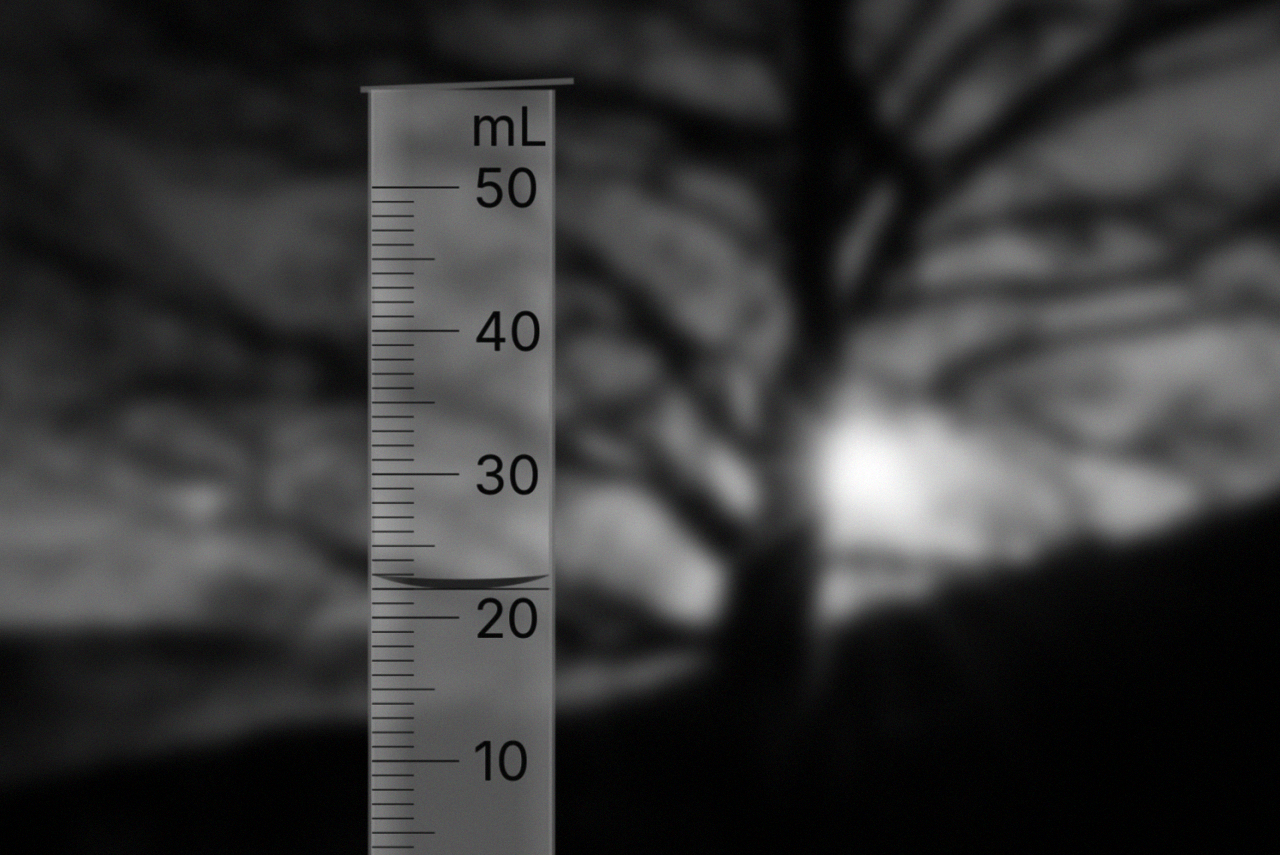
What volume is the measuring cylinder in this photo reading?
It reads 22 mL
